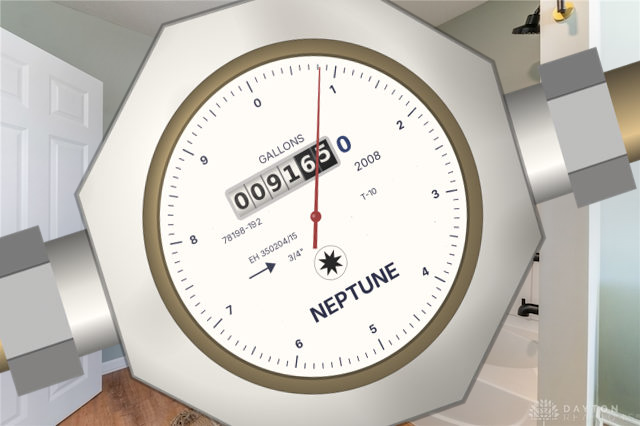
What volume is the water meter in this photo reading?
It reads 91650.8 gal
